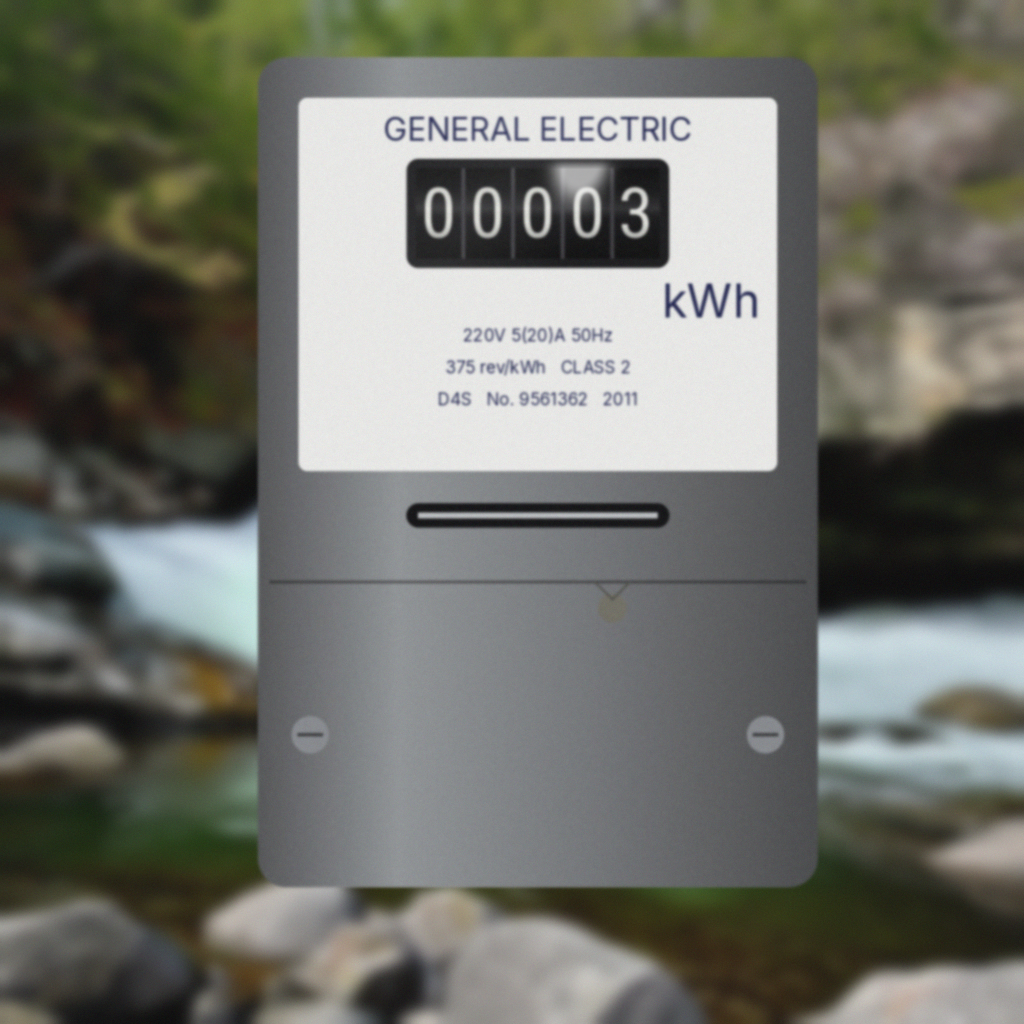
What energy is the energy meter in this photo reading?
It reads 3 kWh
